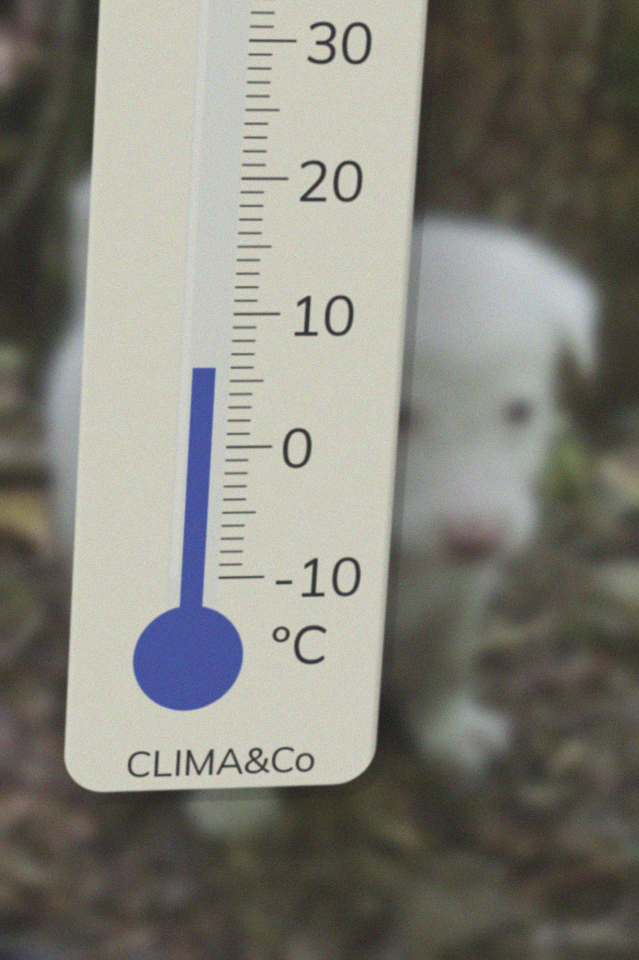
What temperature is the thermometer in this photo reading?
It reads 6 °C
